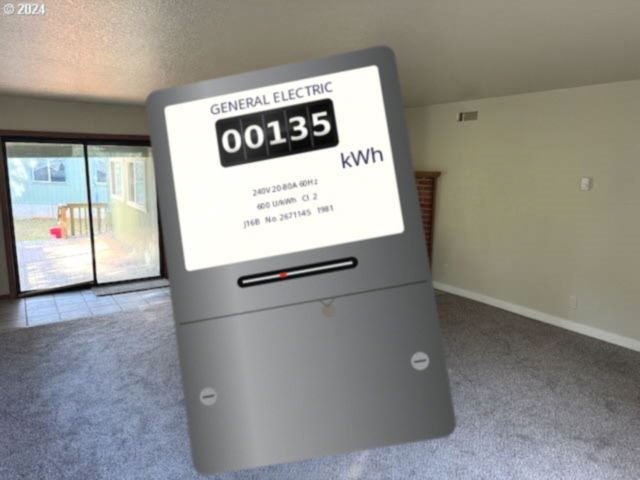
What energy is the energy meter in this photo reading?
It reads 135 kWh
